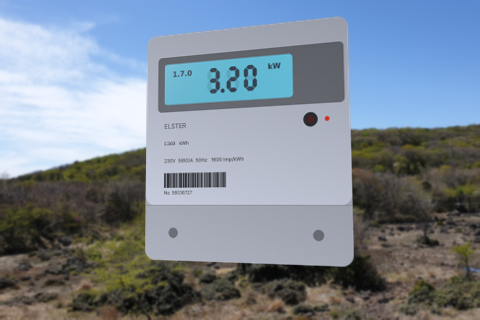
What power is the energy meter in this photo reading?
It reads 3.20 kW
